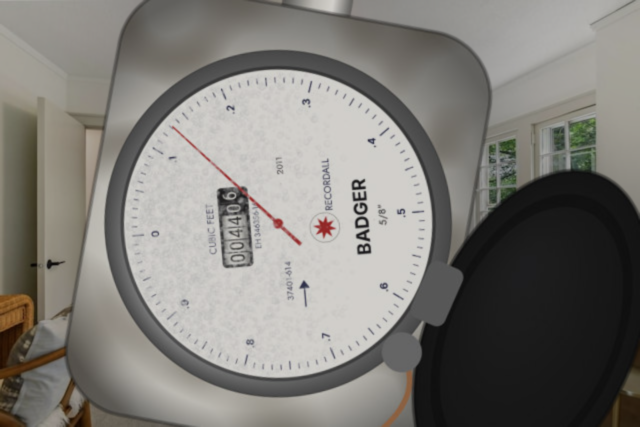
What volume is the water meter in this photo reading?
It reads 4406.13 ft³
